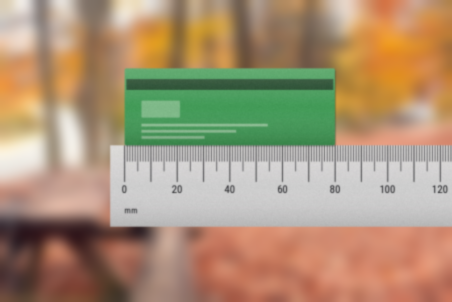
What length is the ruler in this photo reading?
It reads 80 mm
